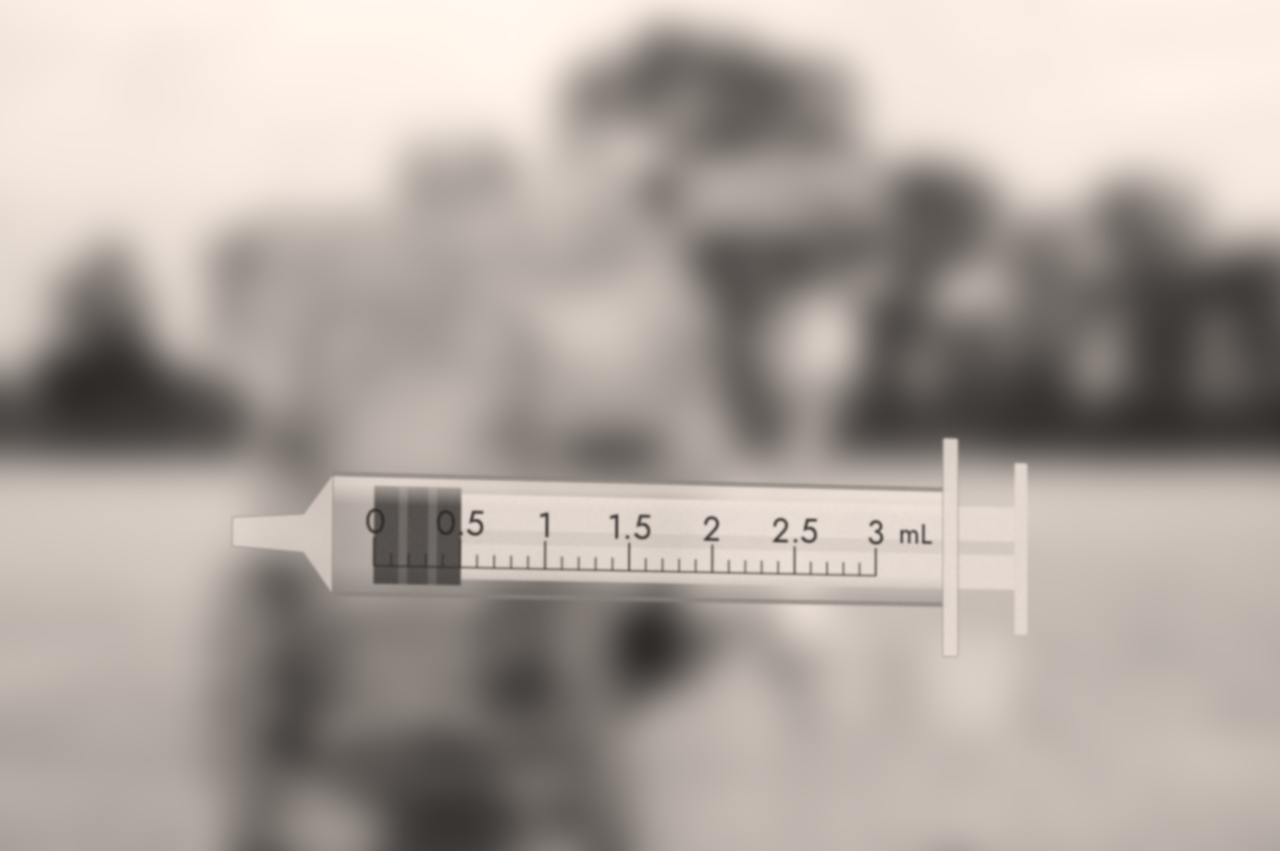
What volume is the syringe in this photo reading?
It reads 0 mL
